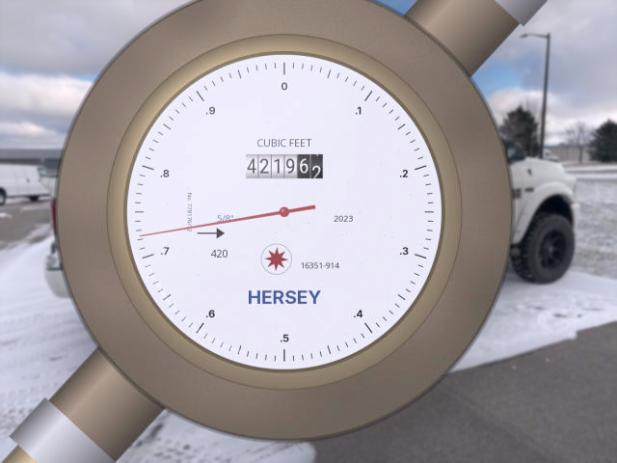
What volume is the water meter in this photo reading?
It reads 421961.72 ft³
